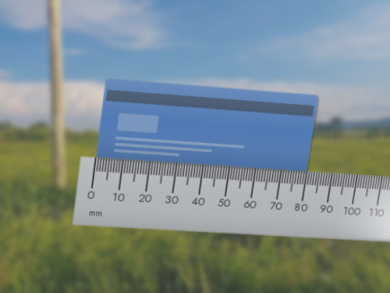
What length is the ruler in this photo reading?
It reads 80 mm
